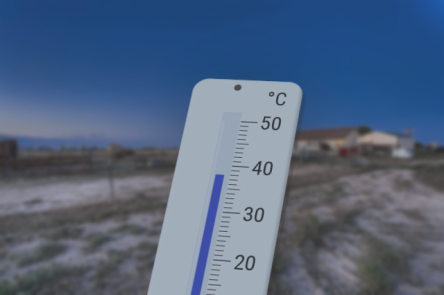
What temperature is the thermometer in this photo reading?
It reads 38 °C
